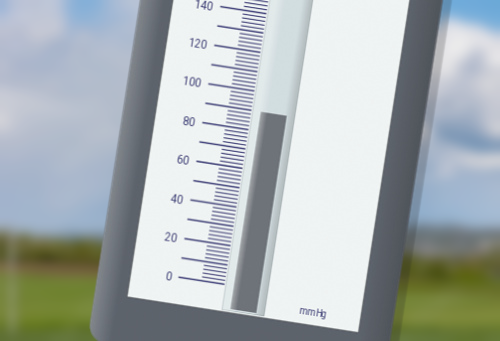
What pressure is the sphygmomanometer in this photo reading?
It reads 90 mmHg
